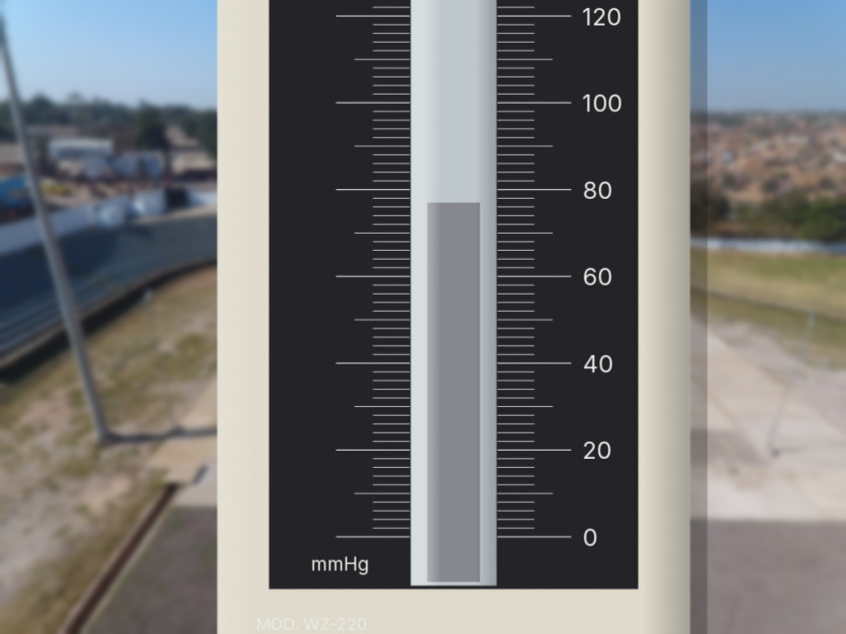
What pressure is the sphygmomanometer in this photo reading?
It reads 77 mmHg
